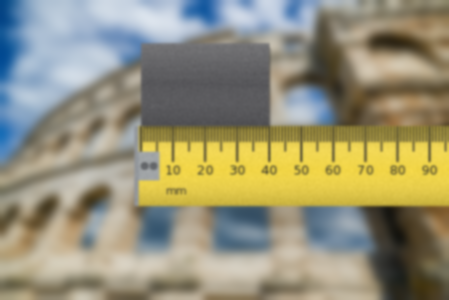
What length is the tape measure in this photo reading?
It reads 40 mm
